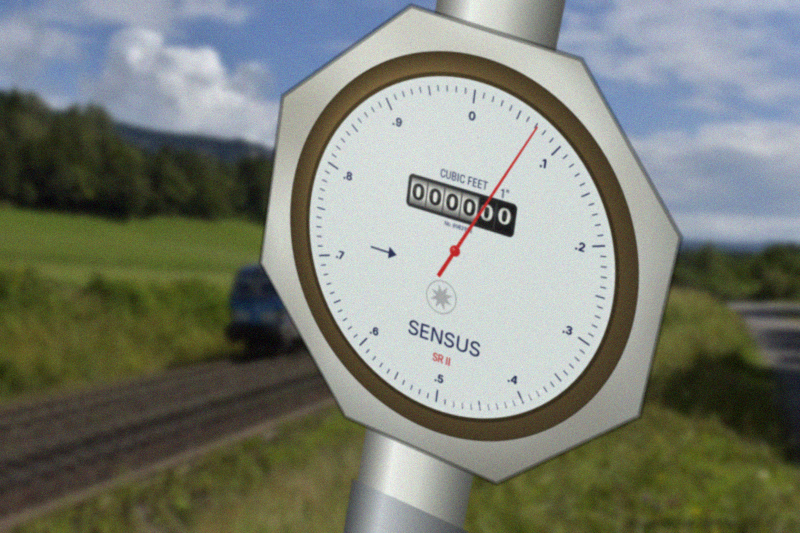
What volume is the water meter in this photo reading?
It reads 0.07 ft³
